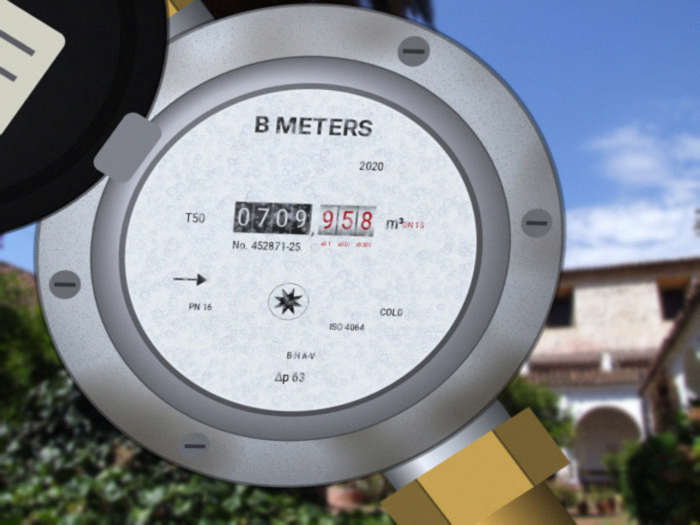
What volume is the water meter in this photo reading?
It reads 709.958 m³
